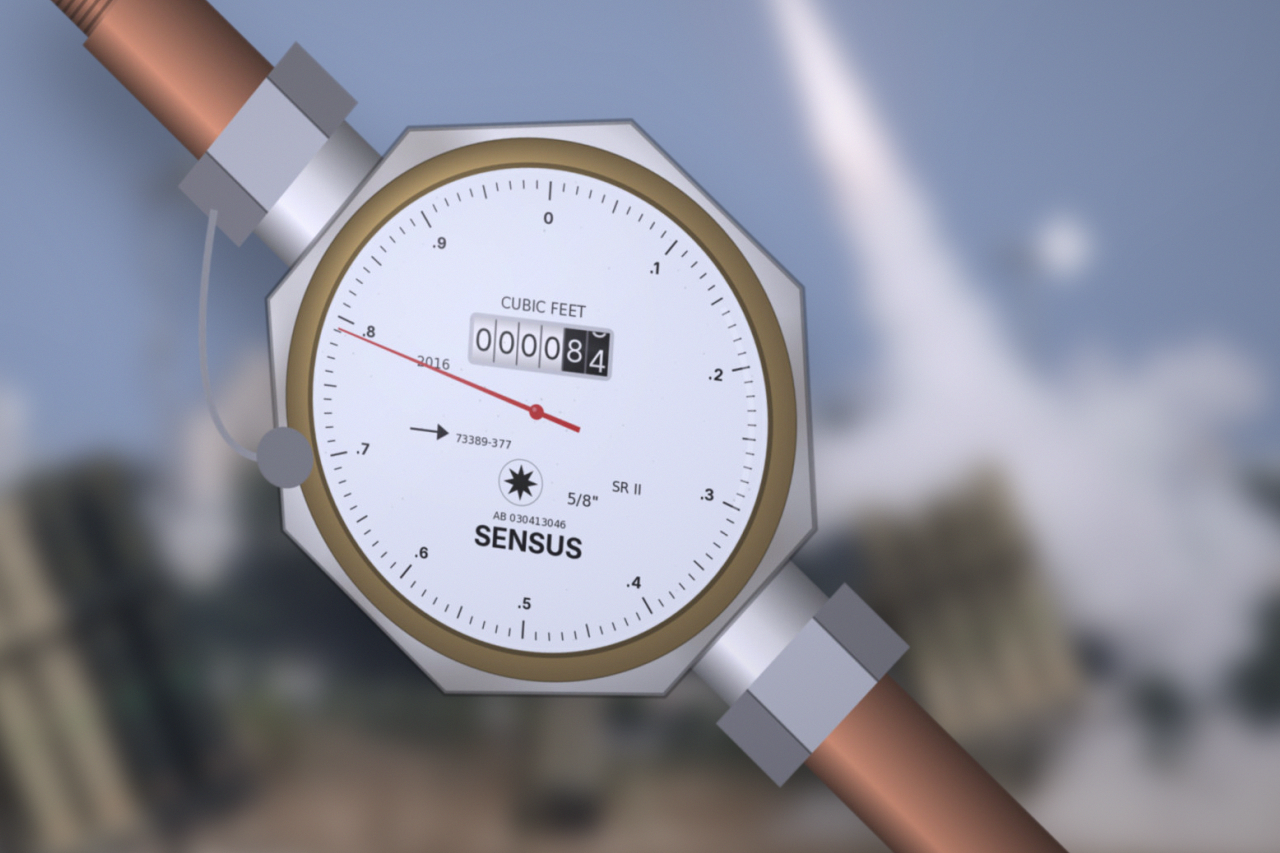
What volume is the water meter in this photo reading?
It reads 83.79 ft³
